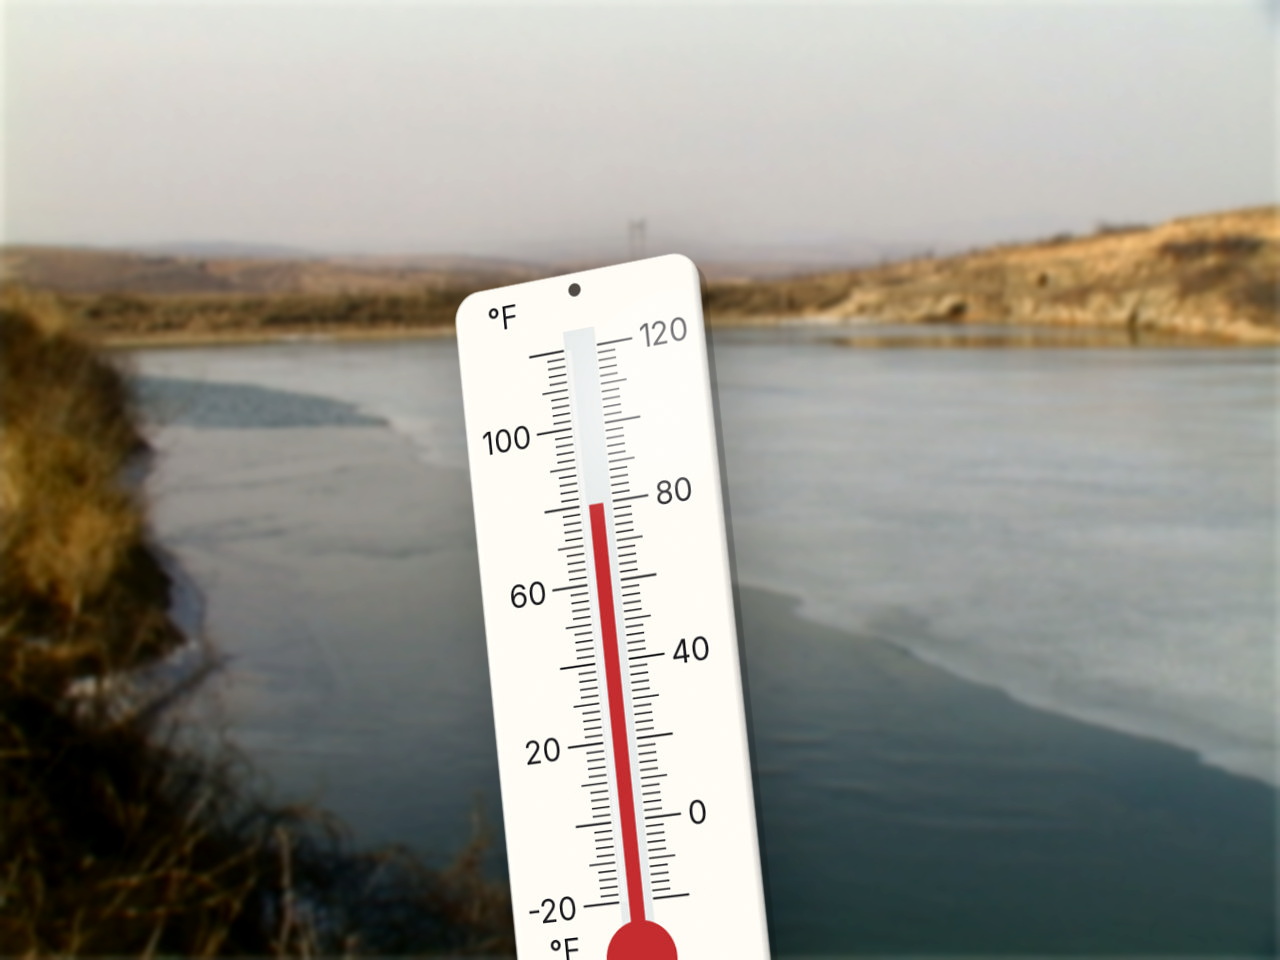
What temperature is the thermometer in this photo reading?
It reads 80 °F
